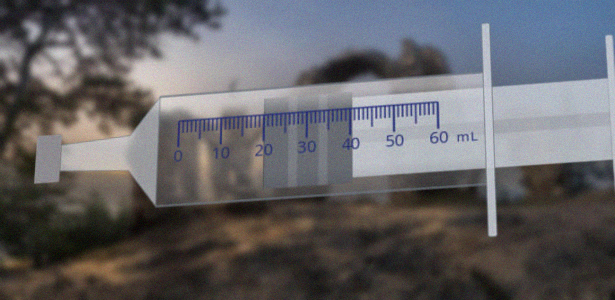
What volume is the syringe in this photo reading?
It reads 20 mL
